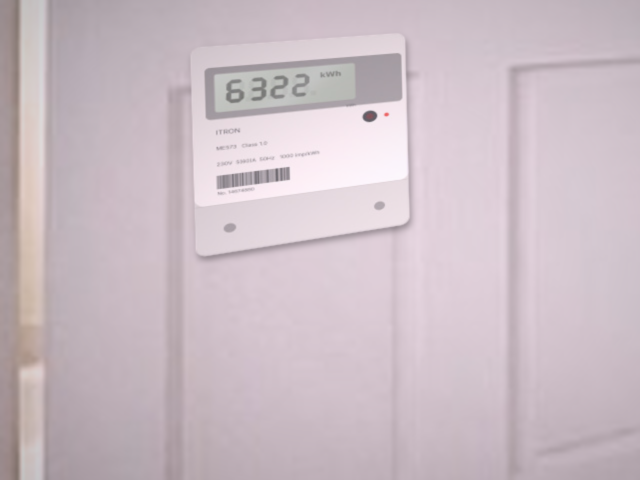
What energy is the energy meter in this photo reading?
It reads 6322 kWh
